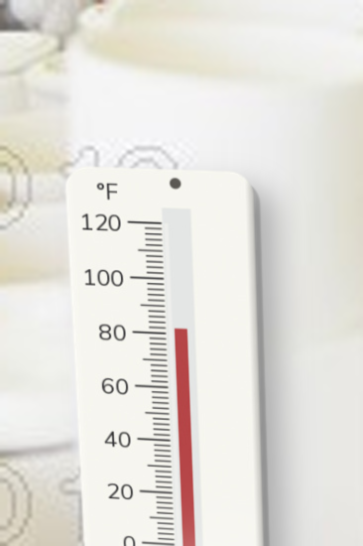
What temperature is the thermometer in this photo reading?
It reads 82 °F
